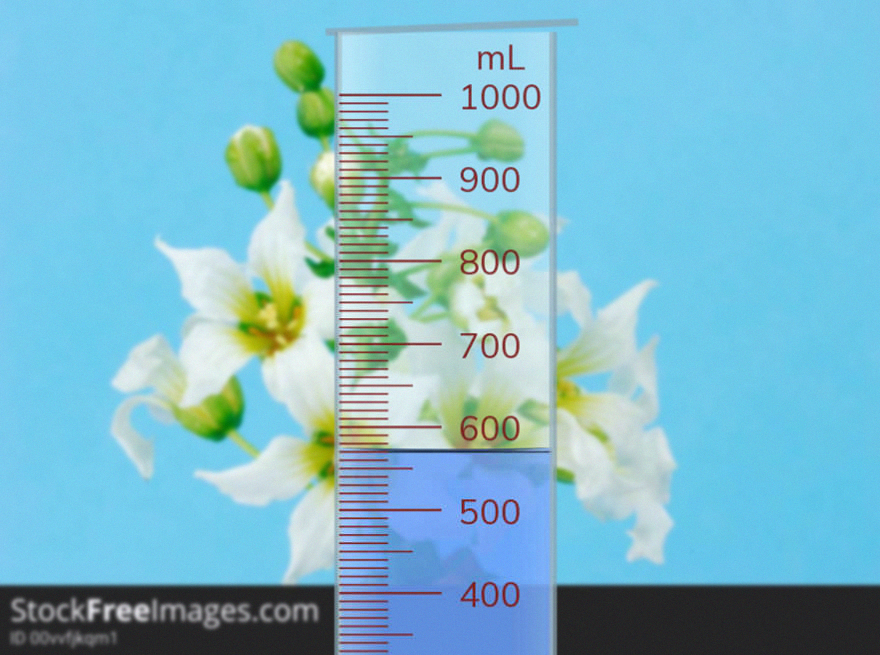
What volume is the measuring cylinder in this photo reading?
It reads 570 mL
